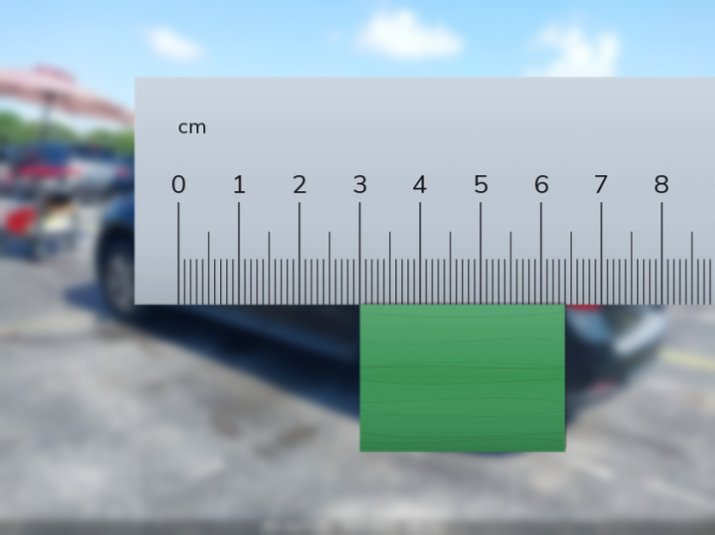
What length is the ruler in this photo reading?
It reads 3.4 cm
